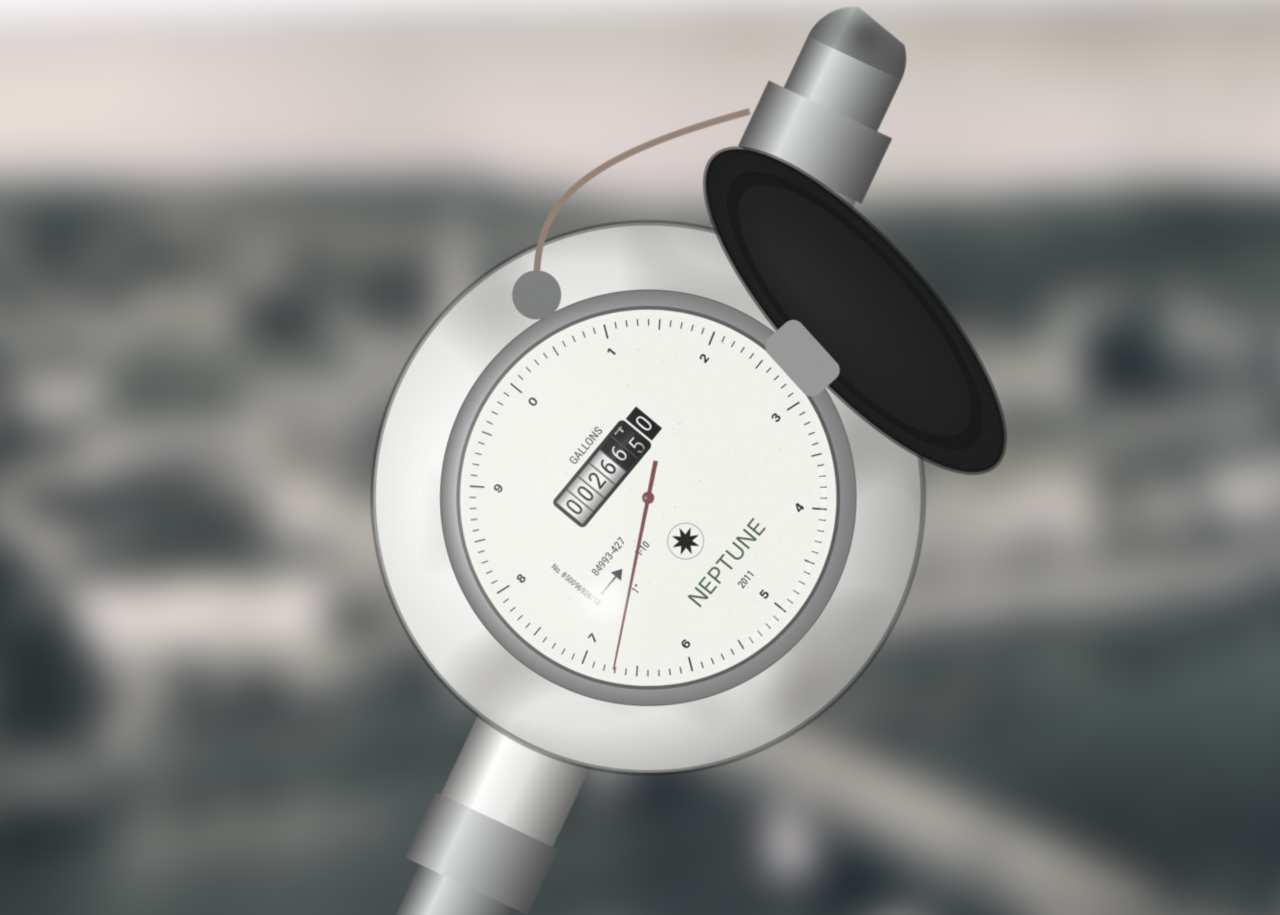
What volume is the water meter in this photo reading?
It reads 26646.7 gal
